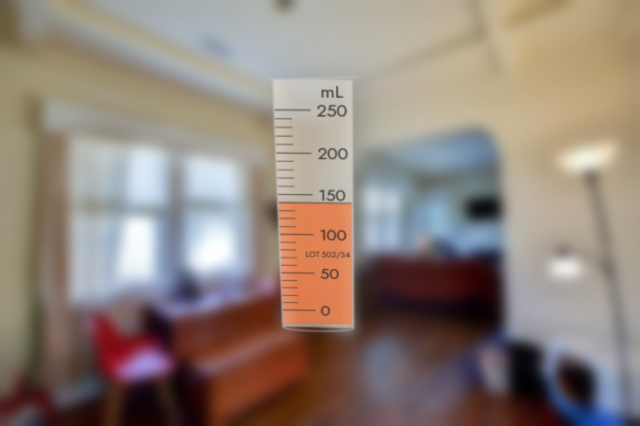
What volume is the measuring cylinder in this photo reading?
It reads 140 mL
